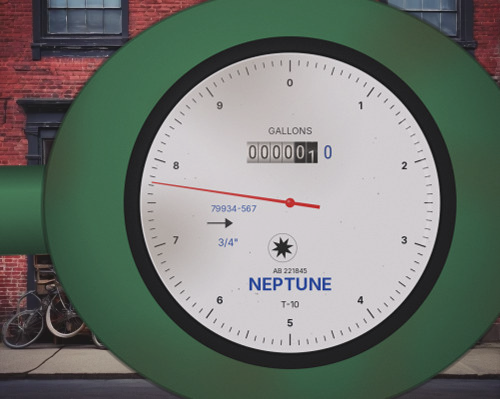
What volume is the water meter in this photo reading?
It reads 7.7 gal
